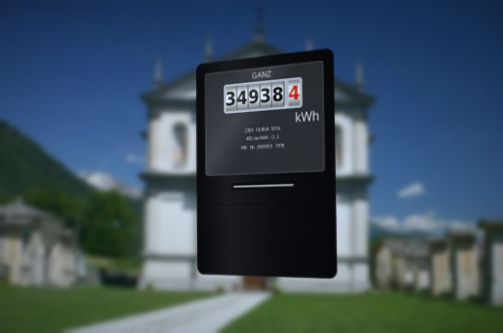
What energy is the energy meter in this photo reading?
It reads 34938.4 kWh
